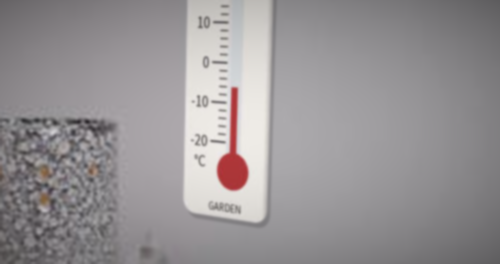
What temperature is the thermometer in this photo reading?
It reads -6 °C
